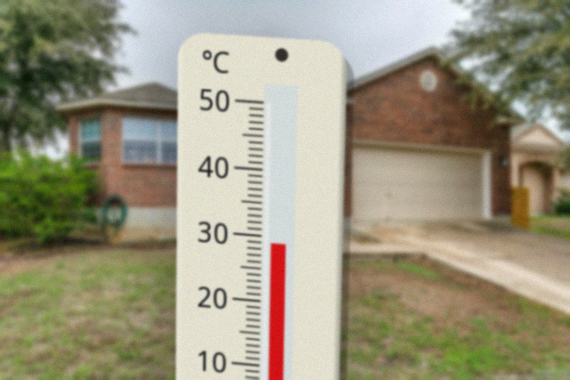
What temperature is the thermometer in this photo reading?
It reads 29 °C
